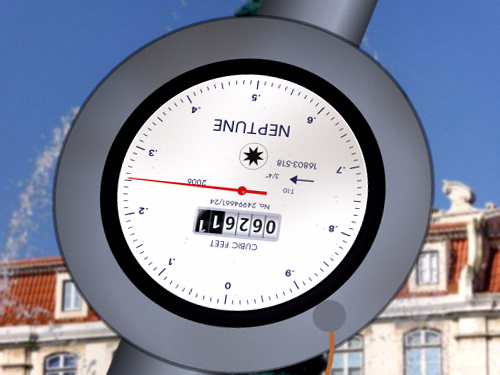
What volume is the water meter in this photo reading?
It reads 62611.25 ft³
